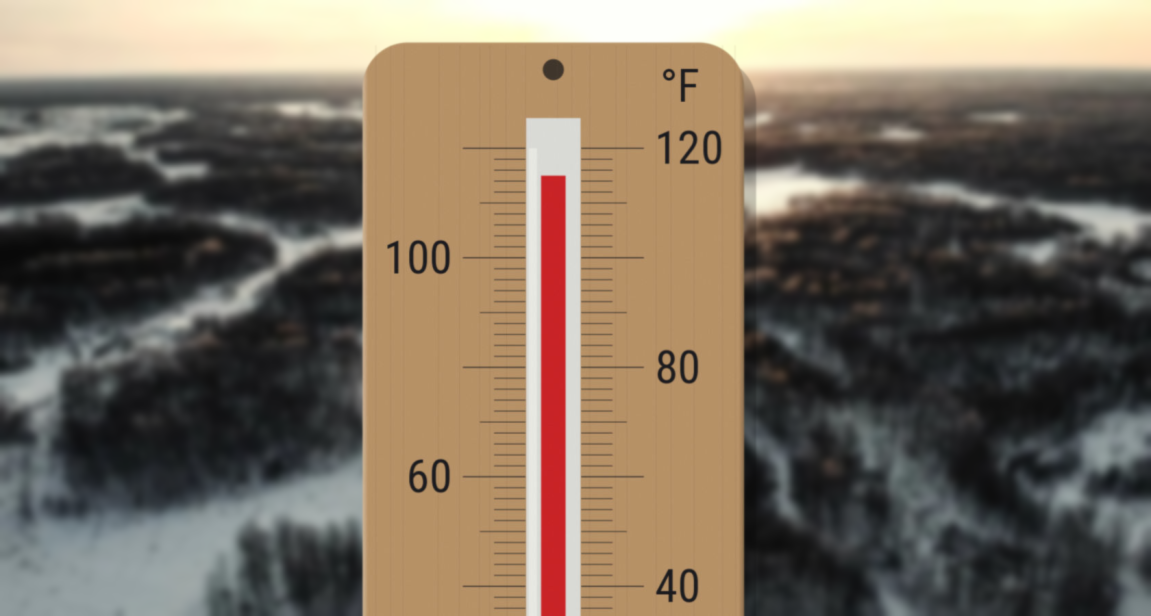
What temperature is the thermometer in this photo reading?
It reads 115 °F
